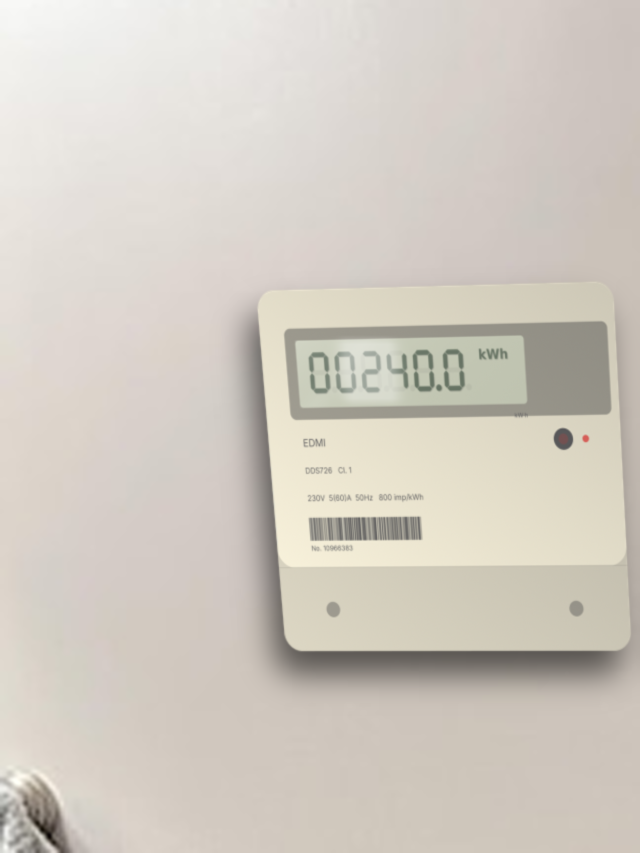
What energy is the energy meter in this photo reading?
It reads 240.0 kWh
